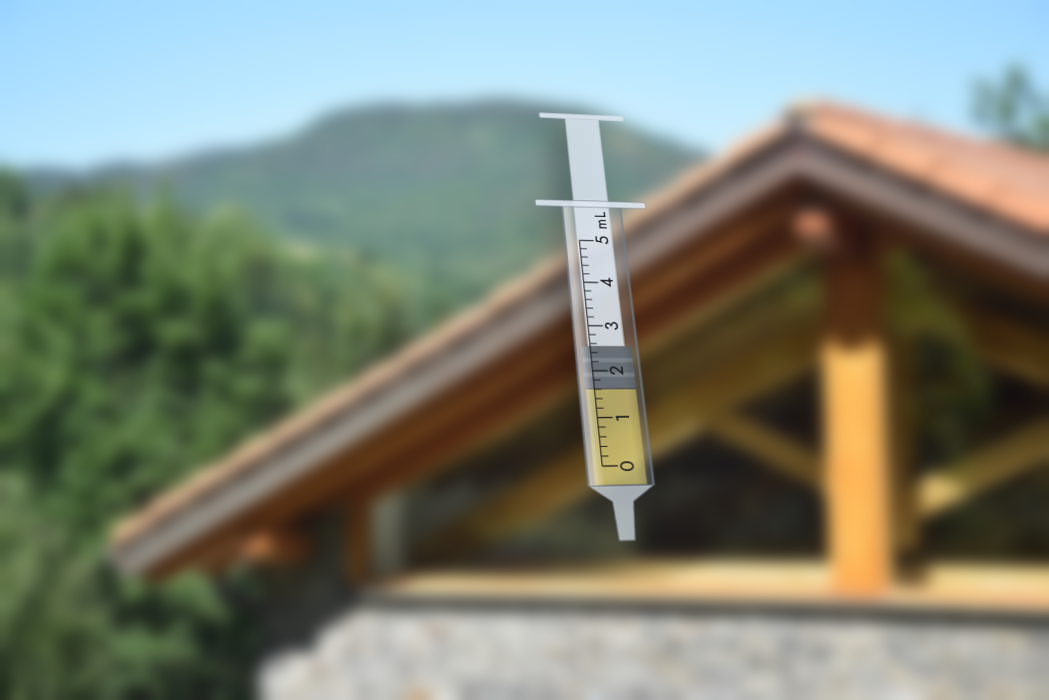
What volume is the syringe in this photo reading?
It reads 1.6 mL
